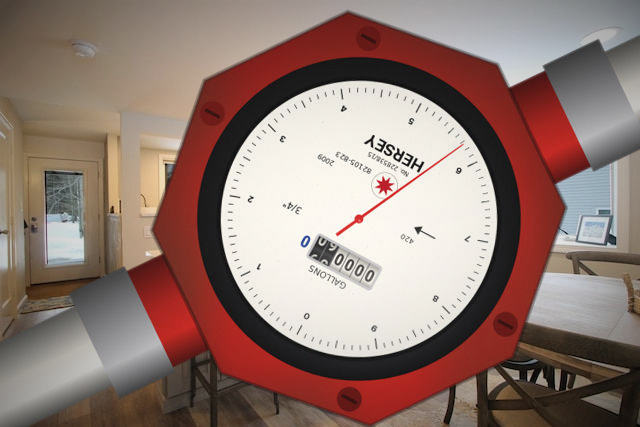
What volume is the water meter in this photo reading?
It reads 595.7 gal
